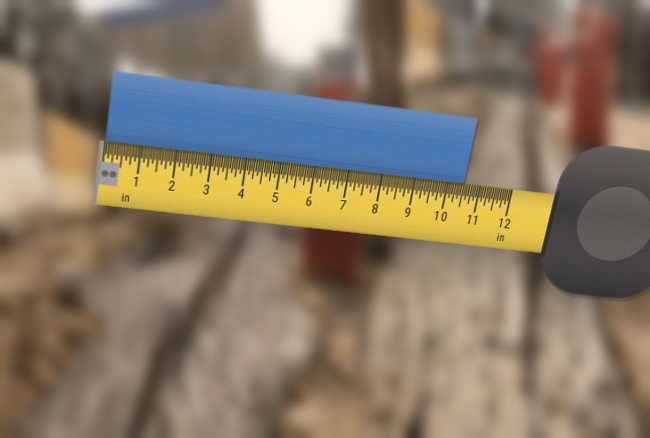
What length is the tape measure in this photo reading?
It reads 10.5 in
